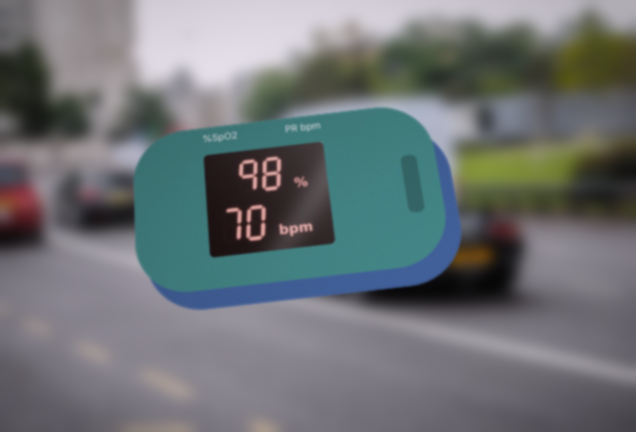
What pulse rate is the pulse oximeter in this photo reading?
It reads 70 bpm
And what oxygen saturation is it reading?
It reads 98 %
